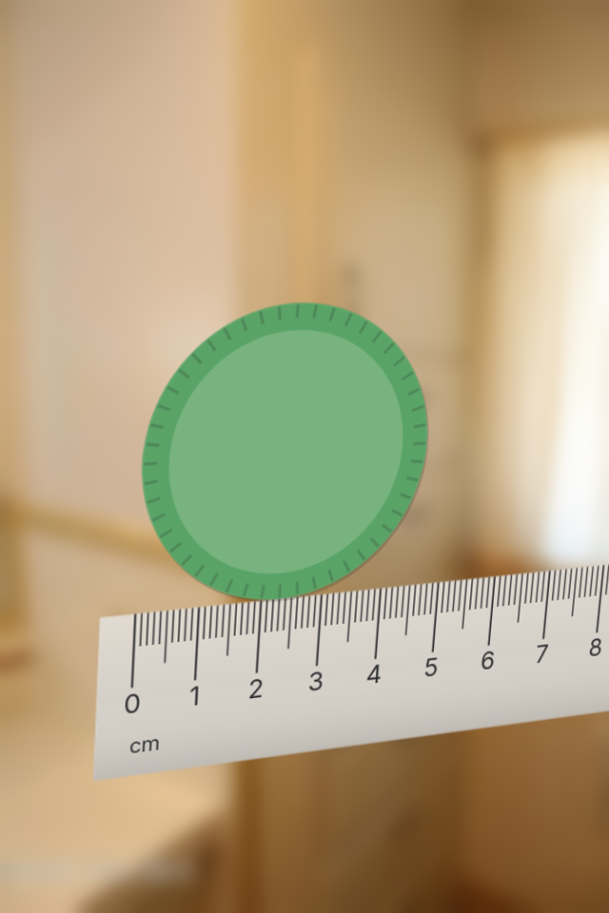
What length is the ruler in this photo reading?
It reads 4.6 cm
